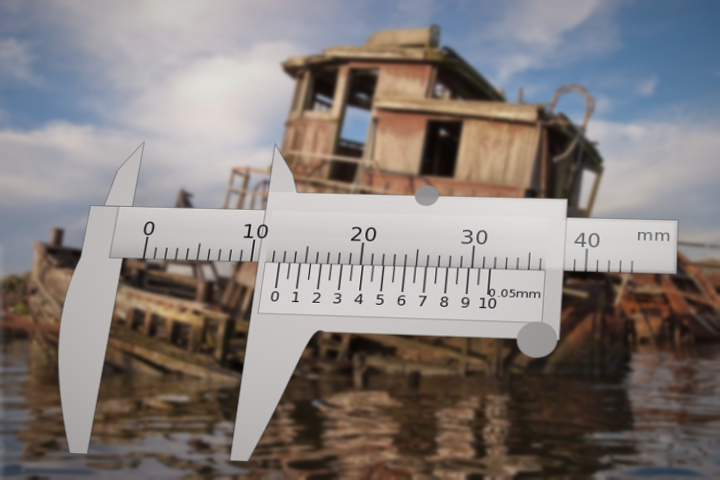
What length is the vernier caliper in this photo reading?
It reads 12.6 mm
